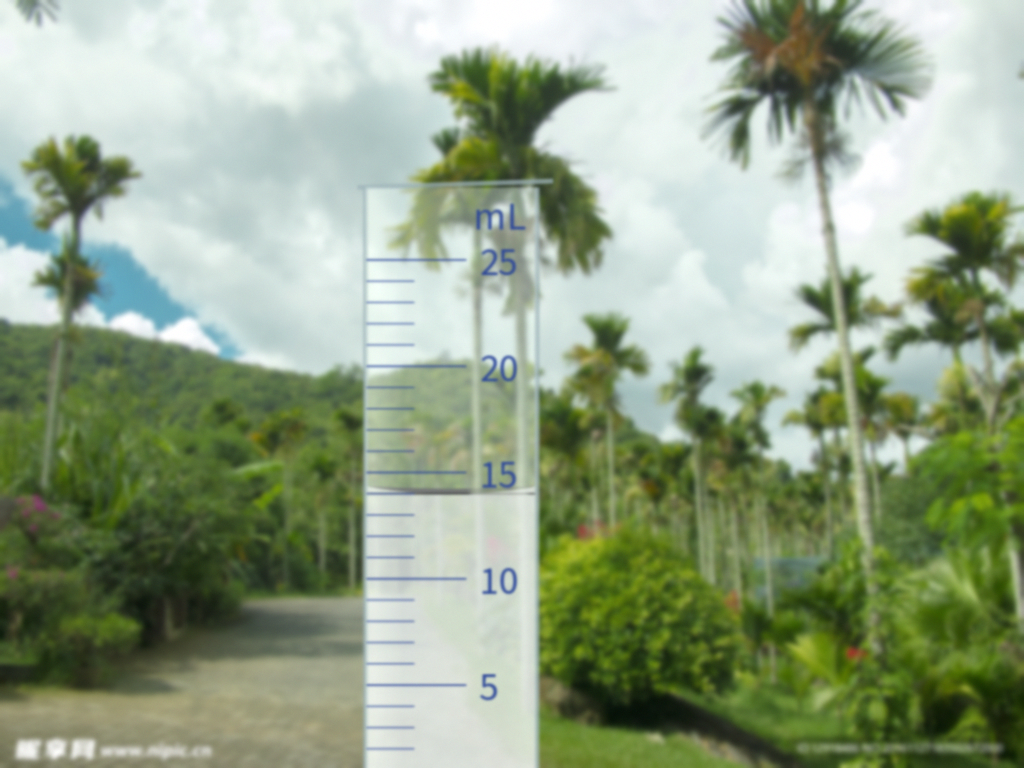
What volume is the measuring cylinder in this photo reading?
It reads 14 mL
